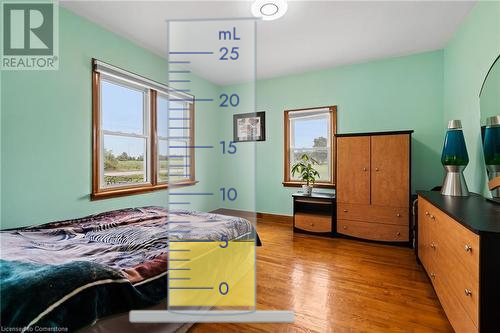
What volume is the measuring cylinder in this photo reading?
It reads 5 mL
